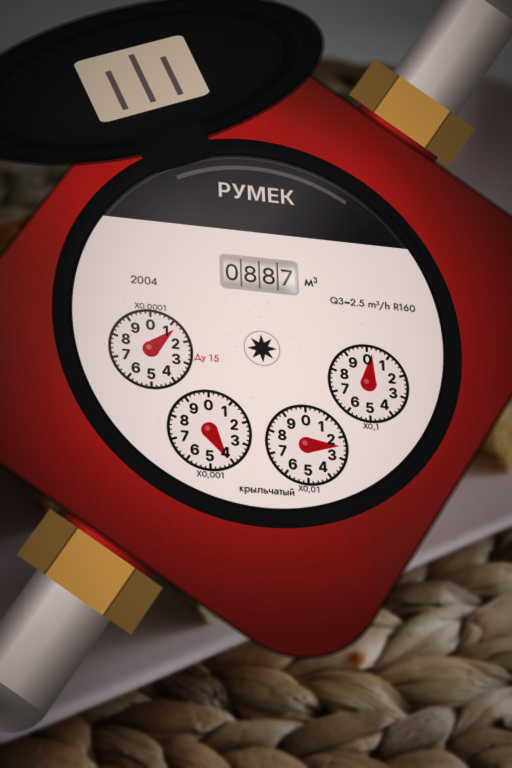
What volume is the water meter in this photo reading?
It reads 887.0241 m³
